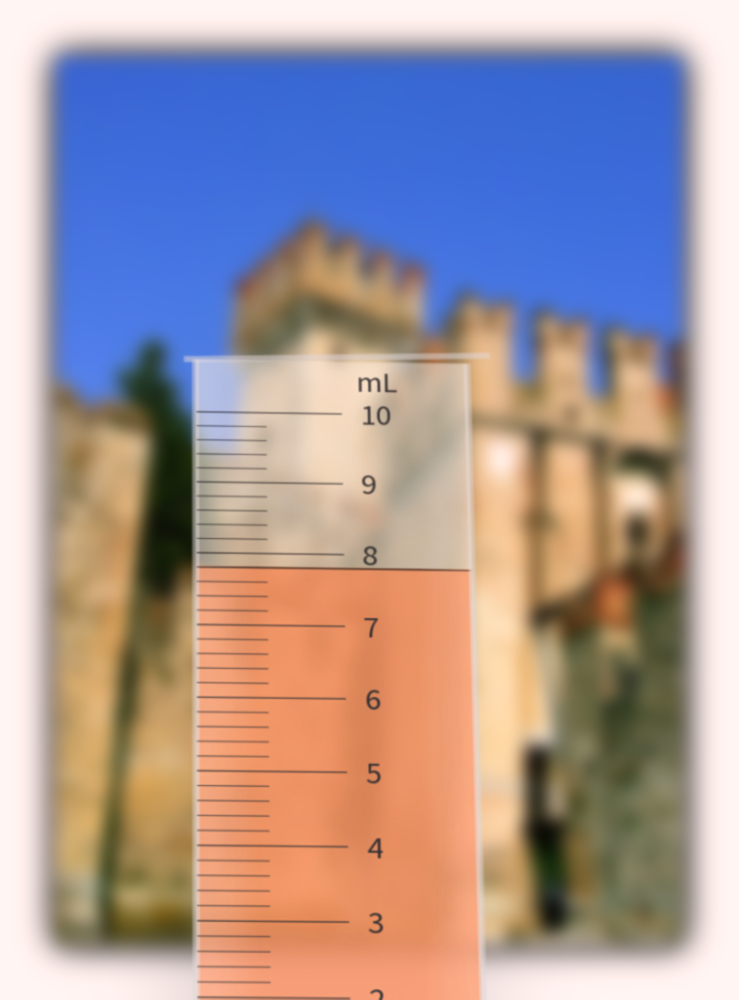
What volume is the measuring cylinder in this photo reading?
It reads 7.8 mL
